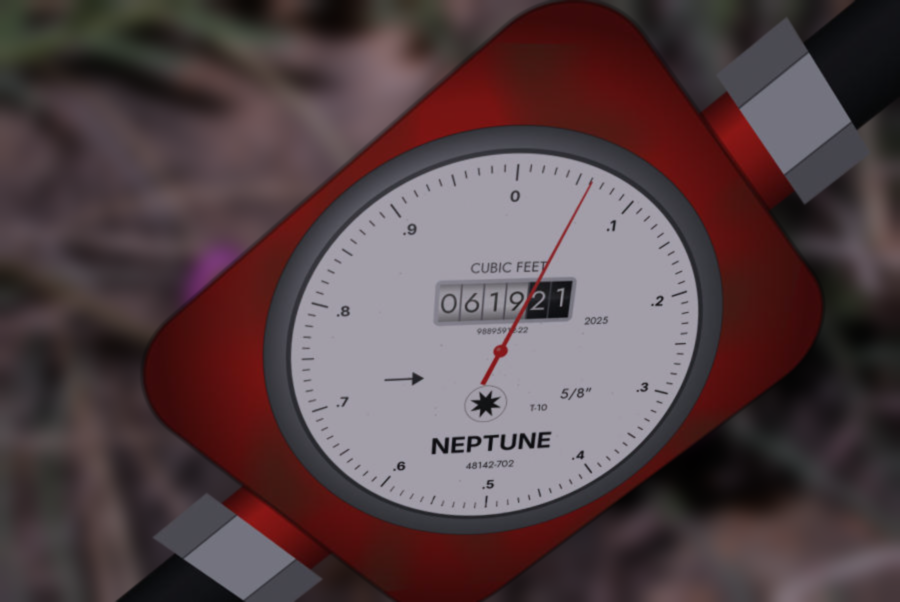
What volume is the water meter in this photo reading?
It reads 61921.06 ft³
